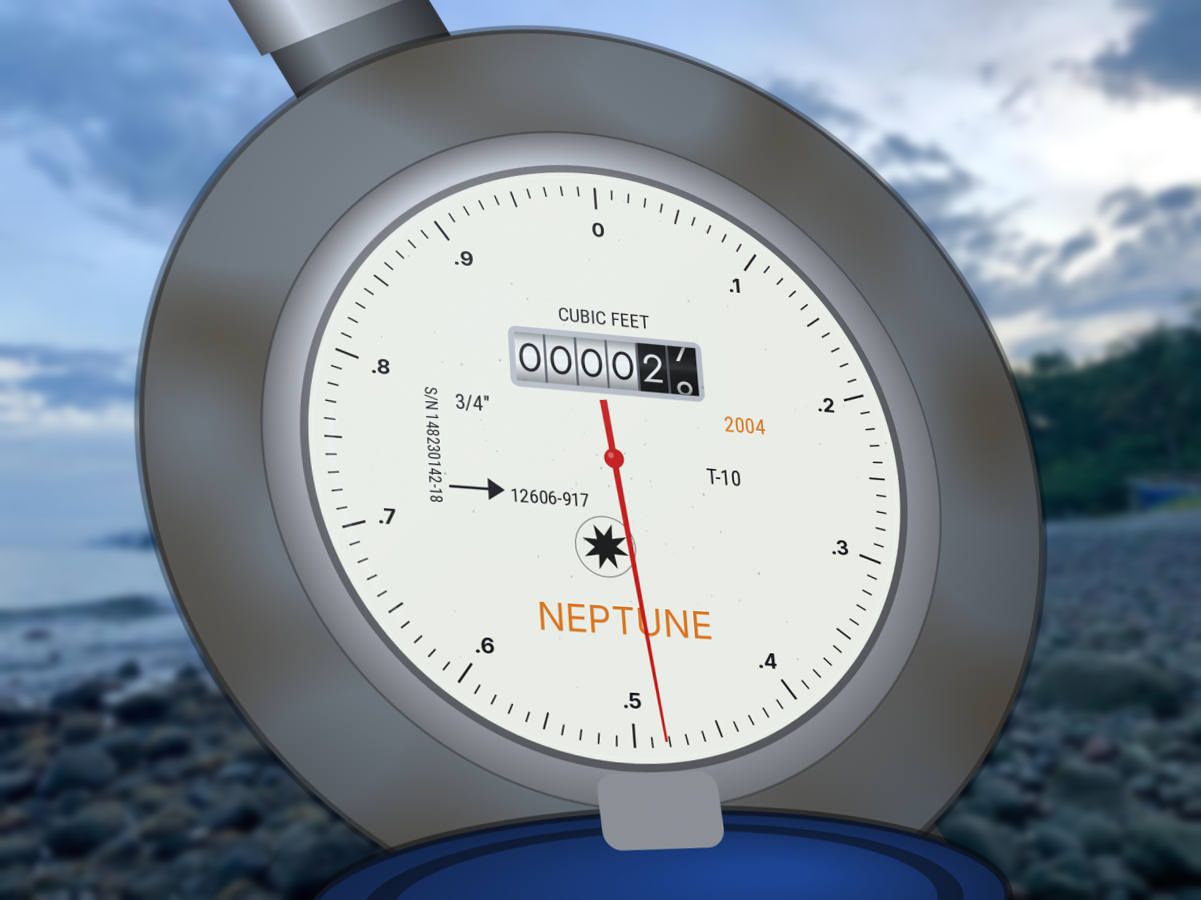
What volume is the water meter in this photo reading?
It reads 27.48 ft³
